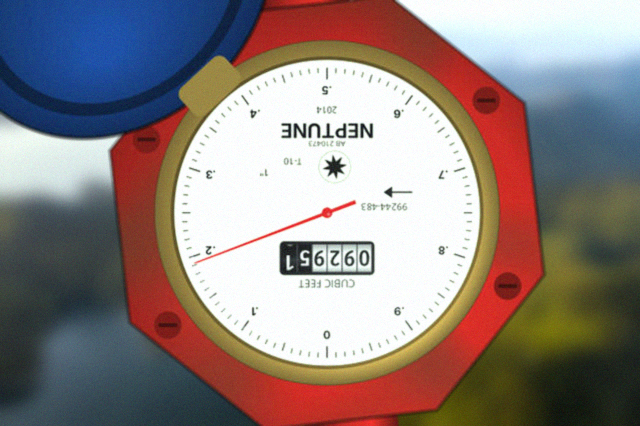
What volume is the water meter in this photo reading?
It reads 92951.19 ft³
